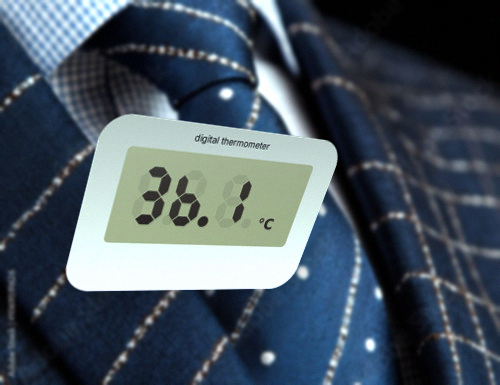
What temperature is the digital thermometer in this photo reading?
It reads 36.1 °C
